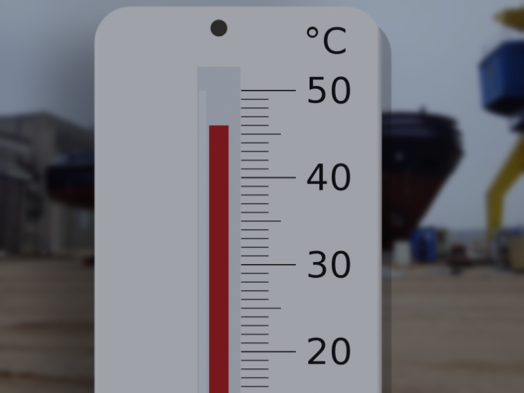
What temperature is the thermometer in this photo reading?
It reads 46 °C
